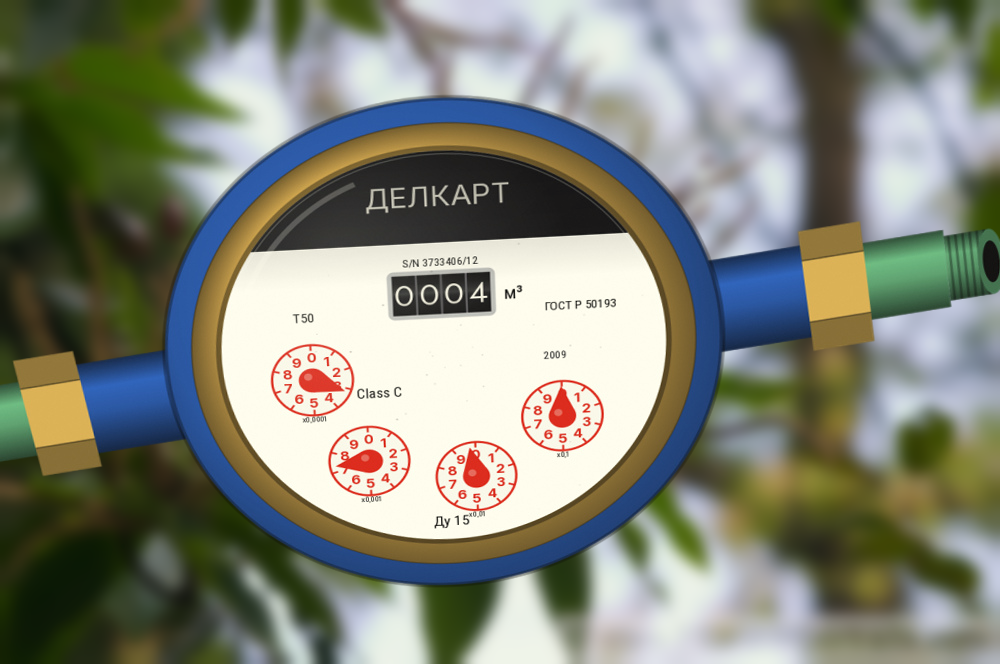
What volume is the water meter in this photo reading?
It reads 3.9973 m³
